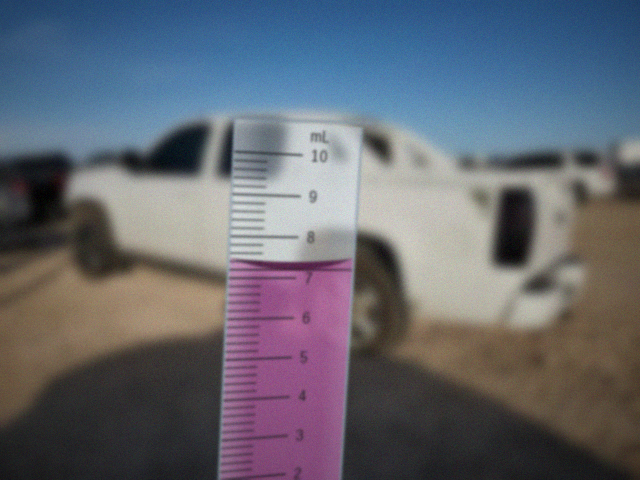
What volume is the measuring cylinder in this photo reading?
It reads 7.2 mL
